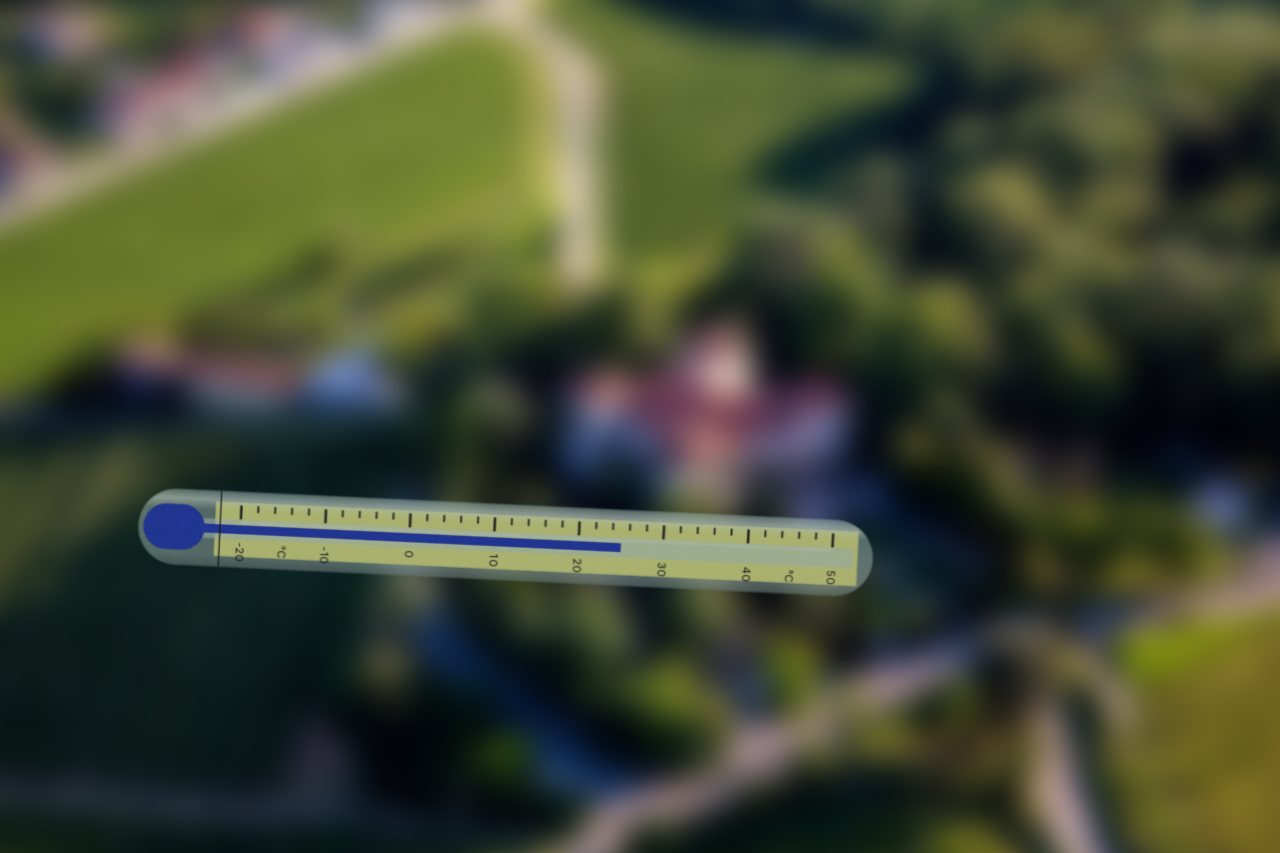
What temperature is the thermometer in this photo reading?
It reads 25 °C
